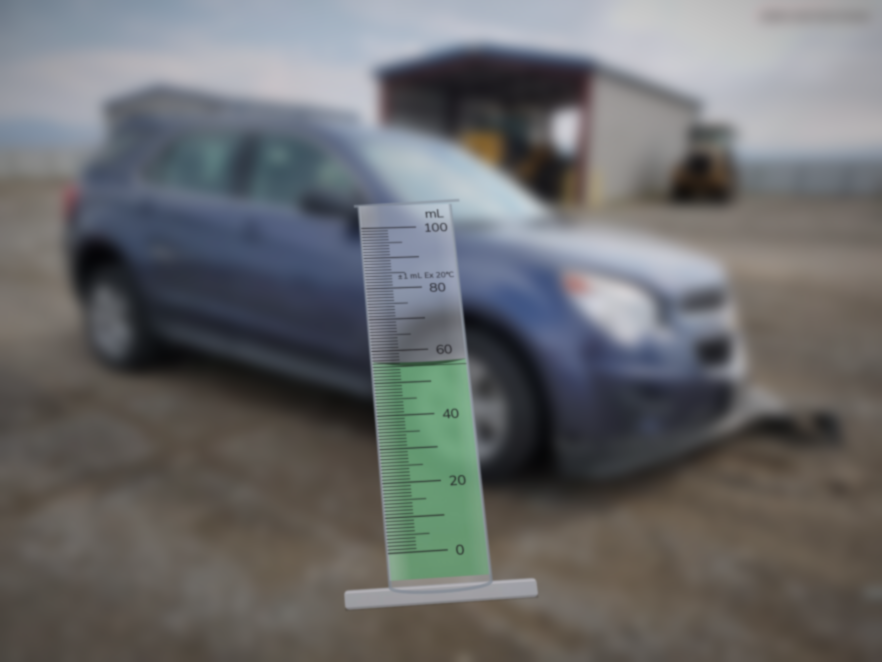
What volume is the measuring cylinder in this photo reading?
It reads 55 mL
